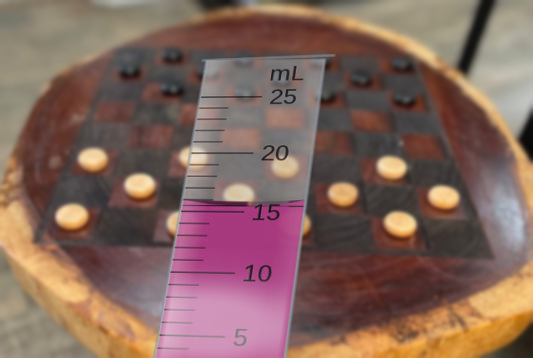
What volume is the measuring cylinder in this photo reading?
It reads 15.5 mL
